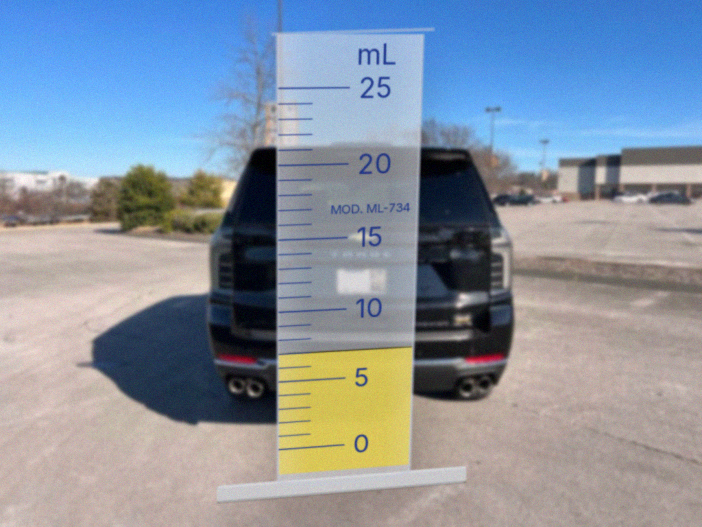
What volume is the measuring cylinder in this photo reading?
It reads 7 mL
